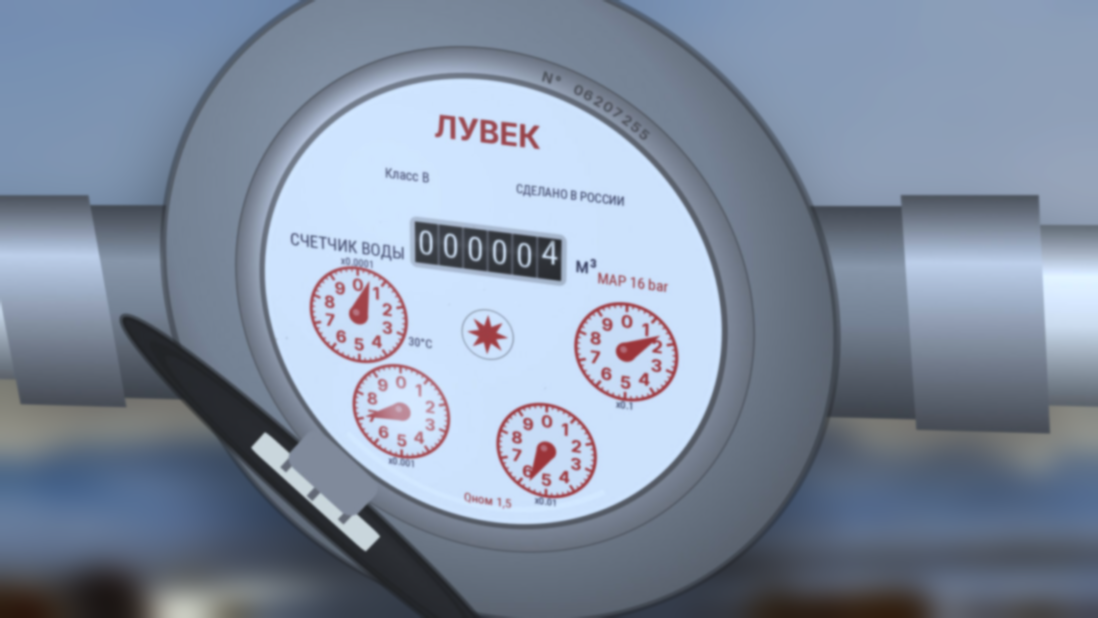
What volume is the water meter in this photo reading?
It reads 4.1570 m³
